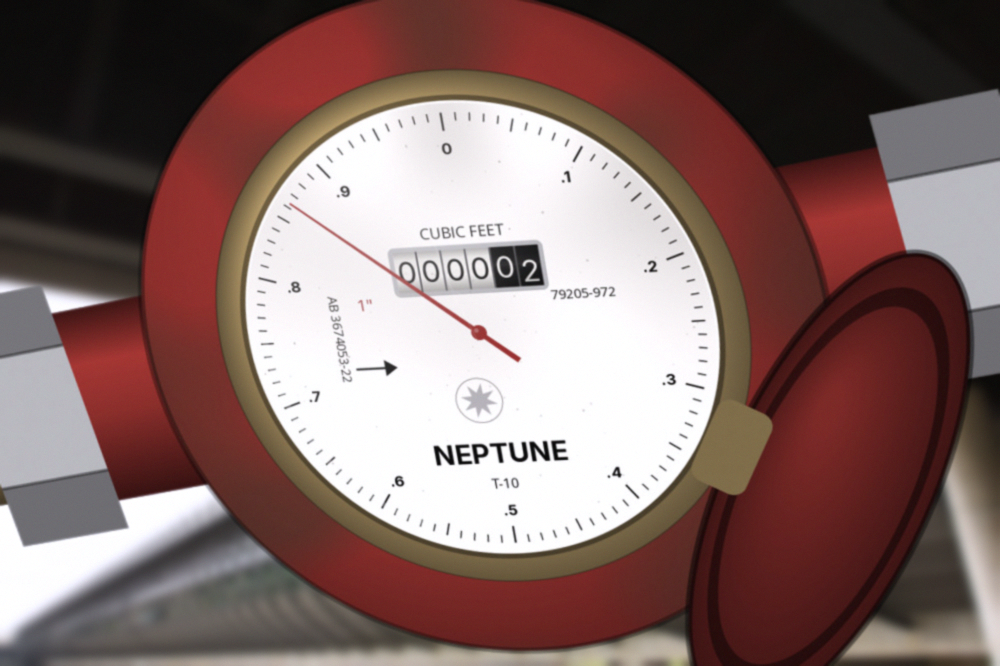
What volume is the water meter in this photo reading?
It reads 1.86 ft³
